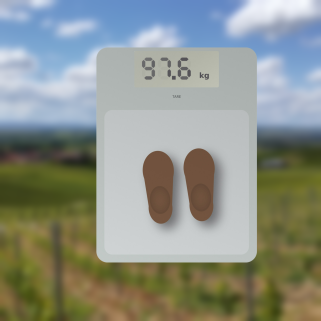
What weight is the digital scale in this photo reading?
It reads 97.6 kg
